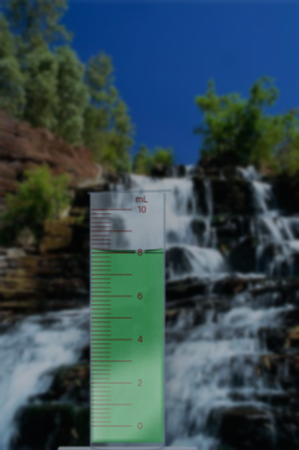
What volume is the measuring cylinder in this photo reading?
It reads 8 mL
